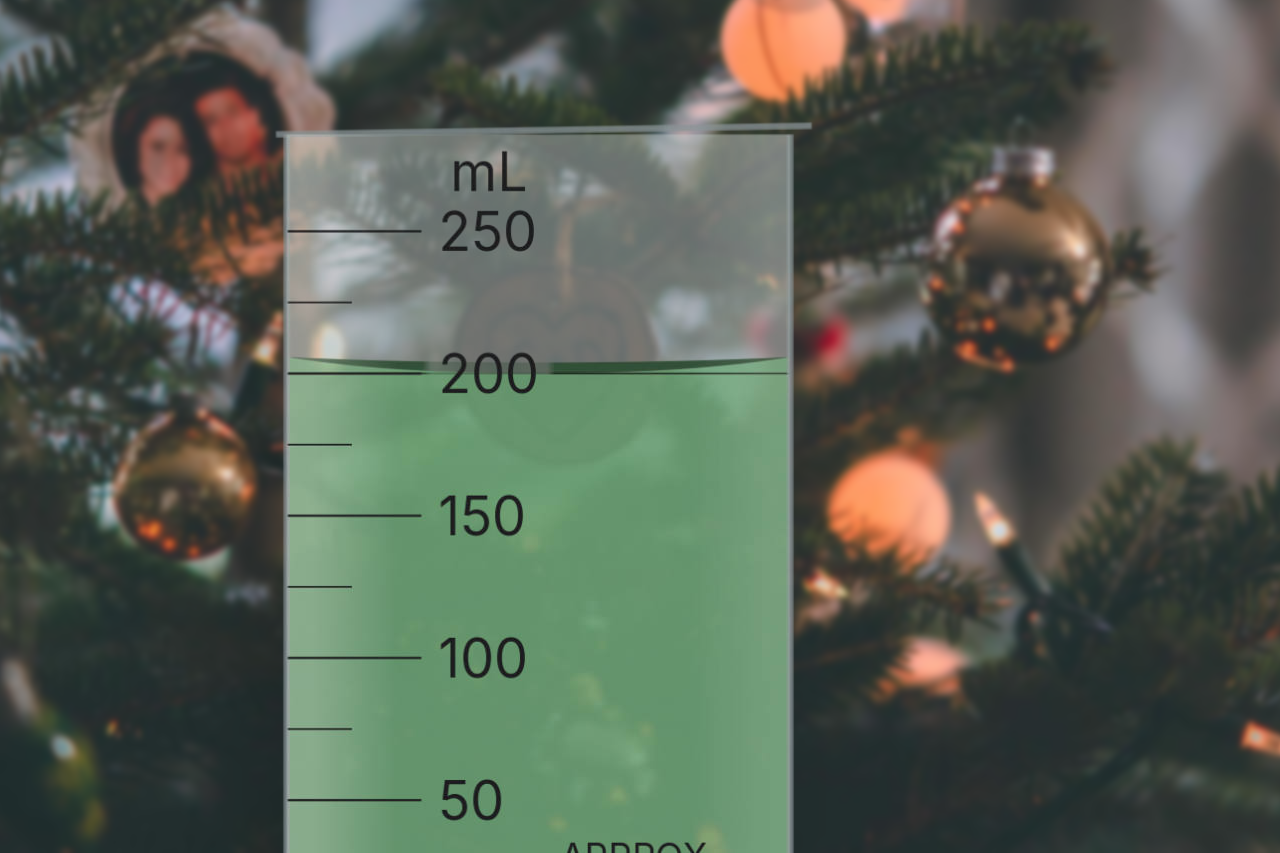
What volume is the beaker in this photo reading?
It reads 200 mL
